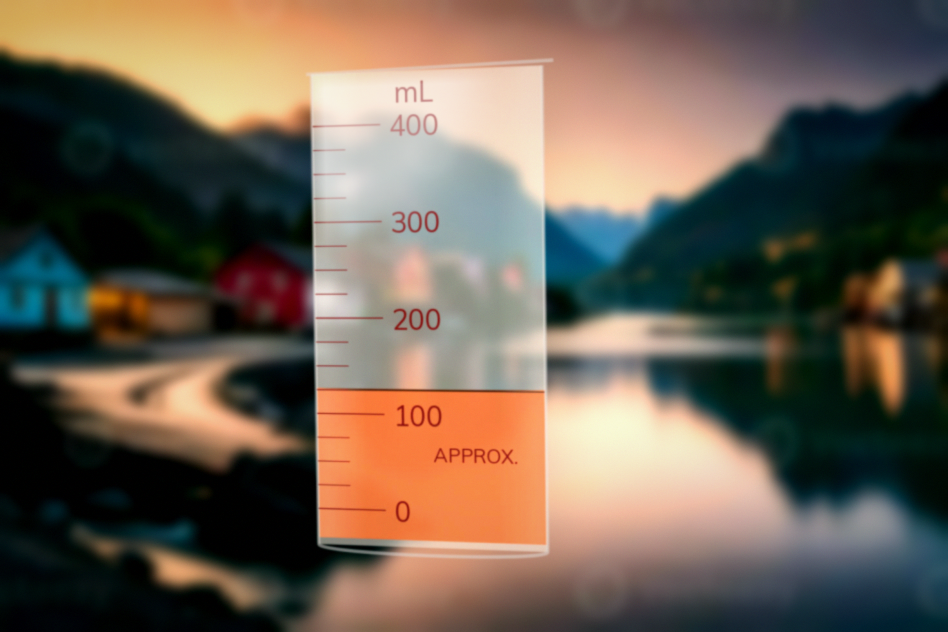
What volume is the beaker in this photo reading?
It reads 125 mL
